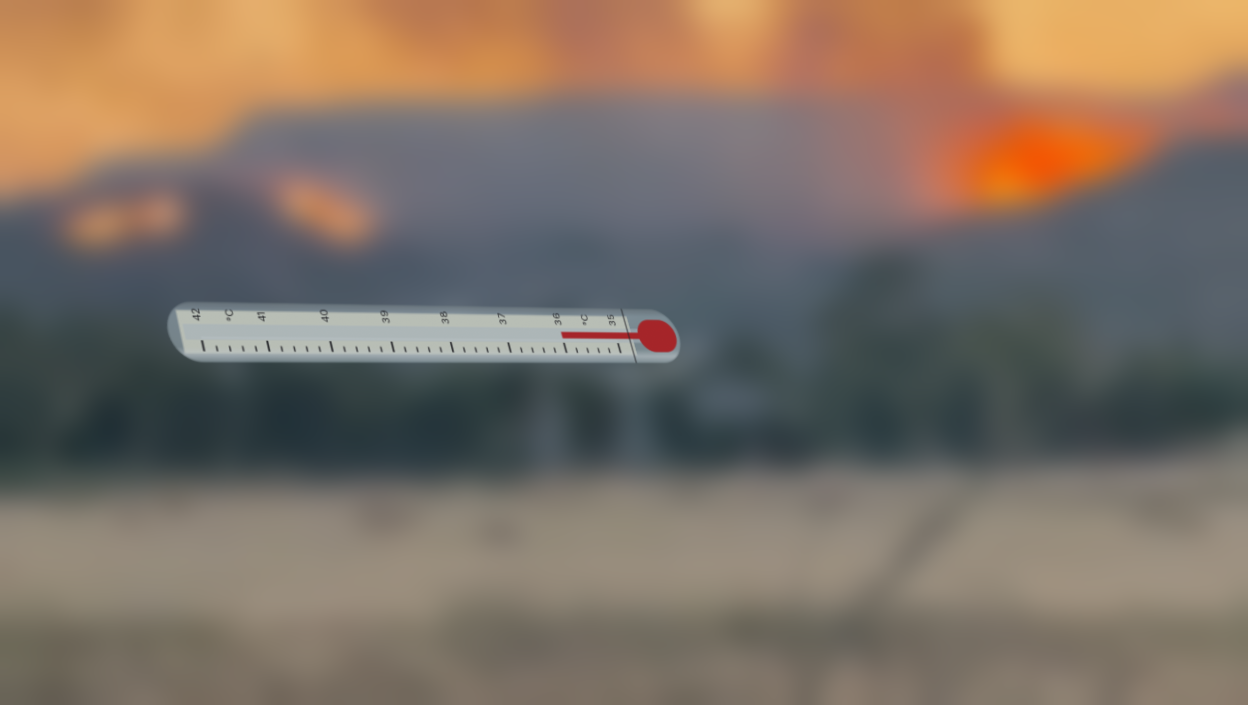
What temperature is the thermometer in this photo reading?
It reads 36 °C
